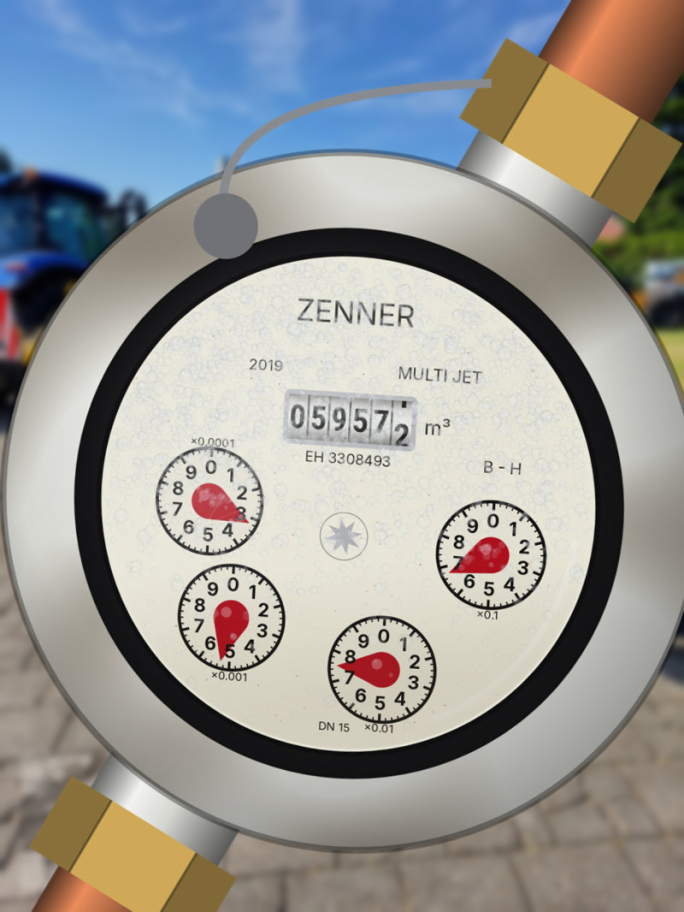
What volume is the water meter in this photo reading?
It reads 59571.6753 m³
